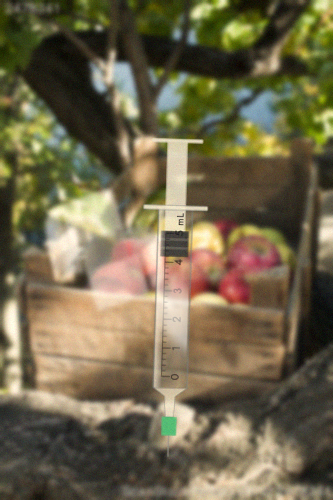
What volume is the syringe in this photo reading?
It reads 4.2 mL
